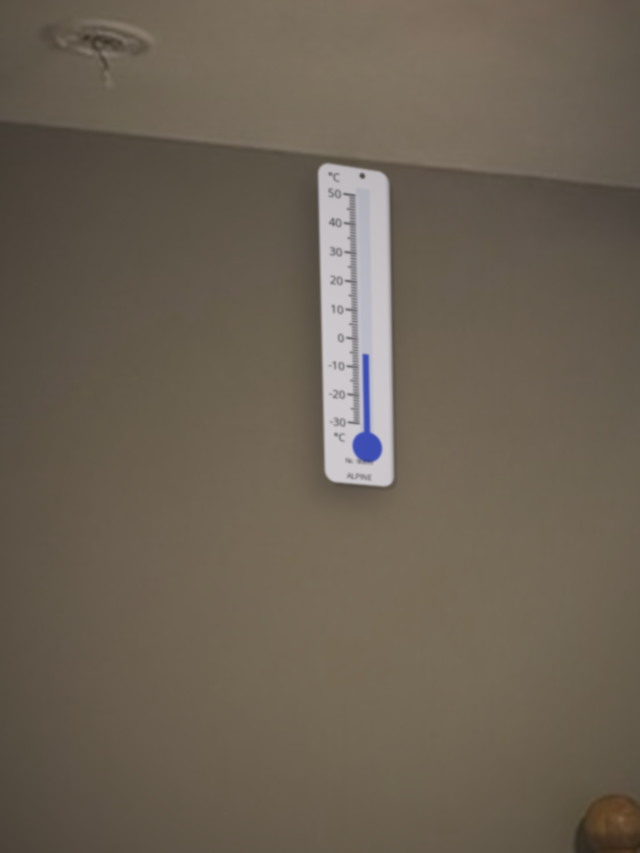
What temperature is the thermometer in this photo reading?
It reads -5 °C
